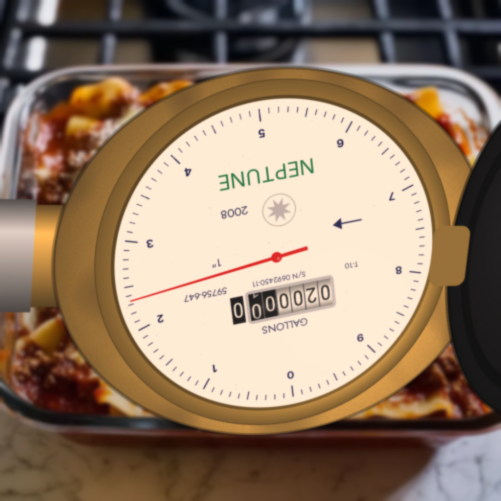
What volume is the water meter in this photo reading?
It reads 200002.3 gal
